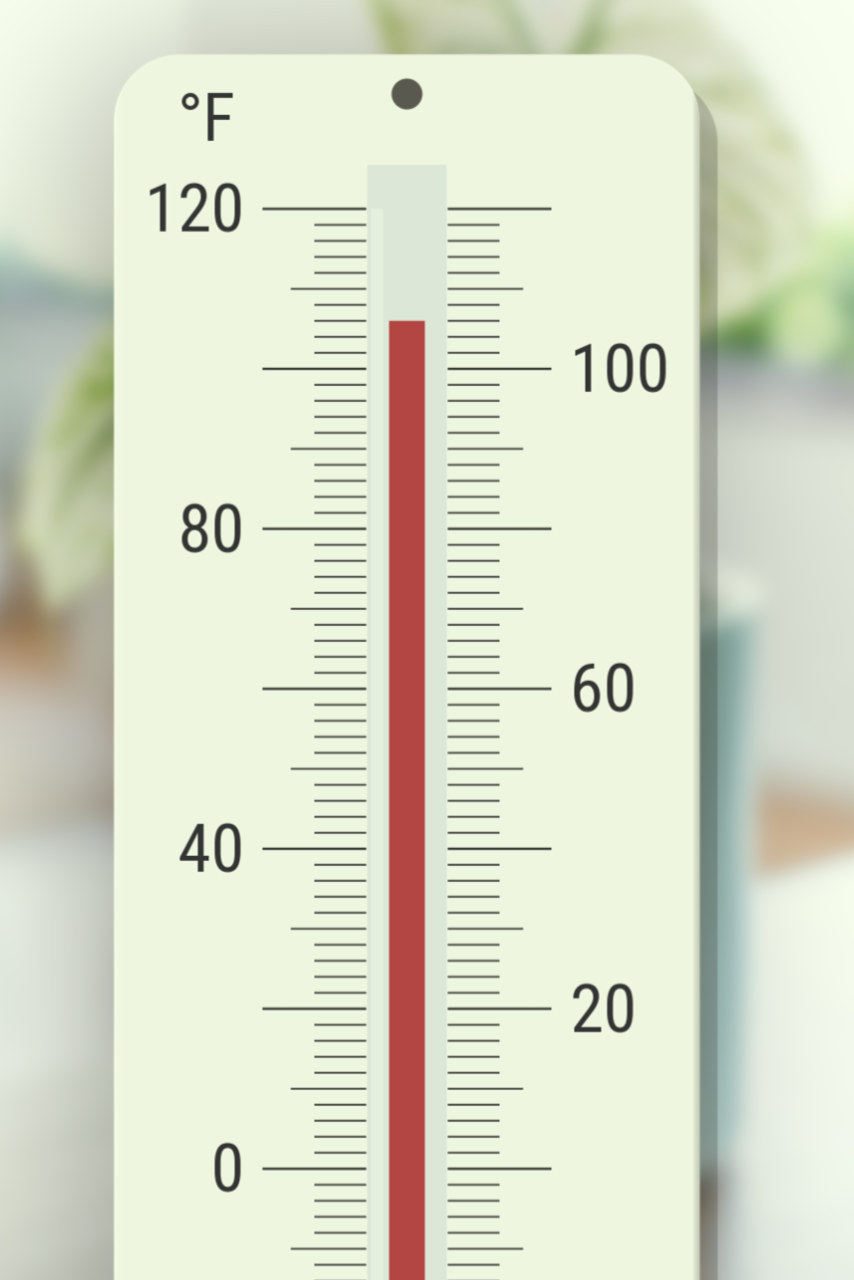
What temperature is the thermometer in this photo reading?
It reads 106 °F
